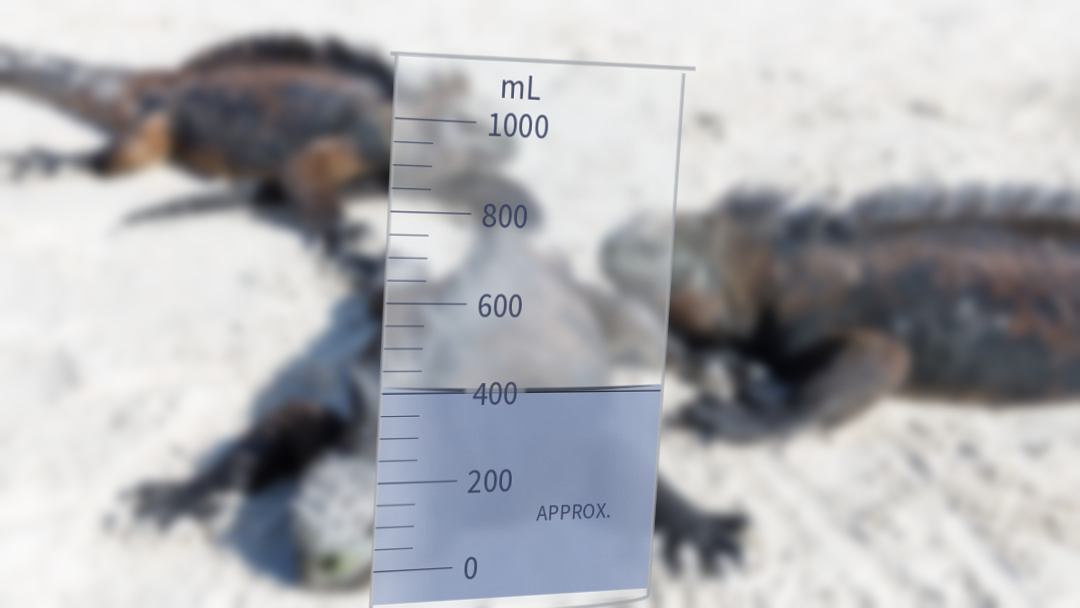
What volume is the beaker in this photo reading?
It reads 400 mL
